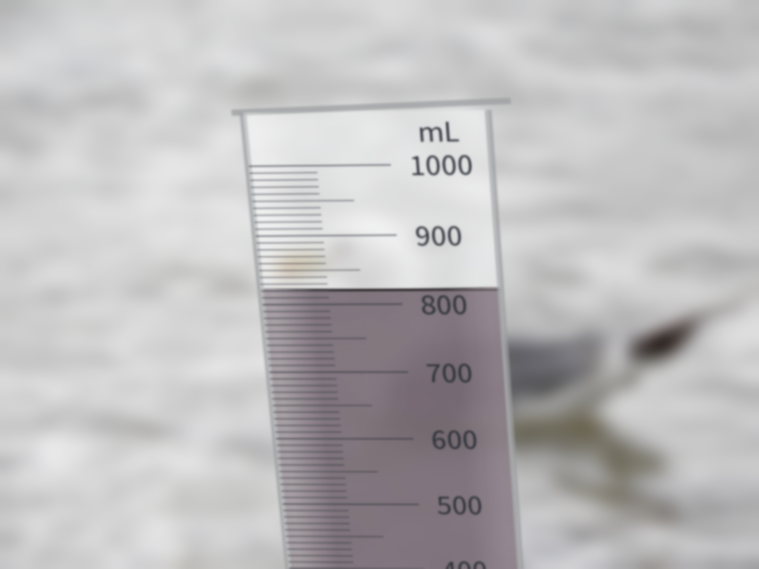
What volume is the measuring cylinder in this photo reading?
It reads 820 mL
